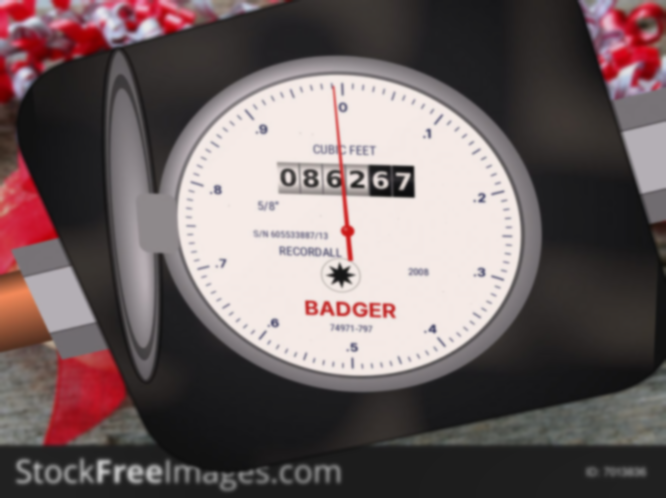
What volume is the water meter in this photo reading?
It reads 86266.99 ft³
